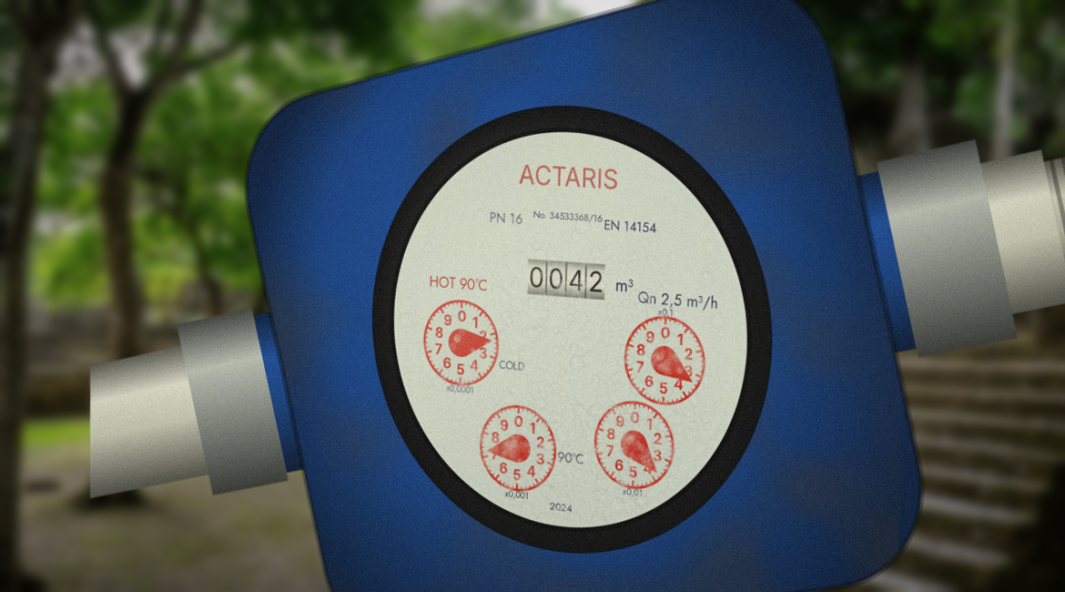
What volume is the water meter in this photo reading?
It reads 42.3372 m³
